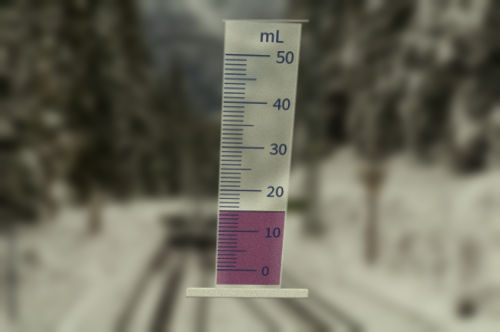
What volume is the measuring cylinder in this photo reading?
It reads 15 mL
